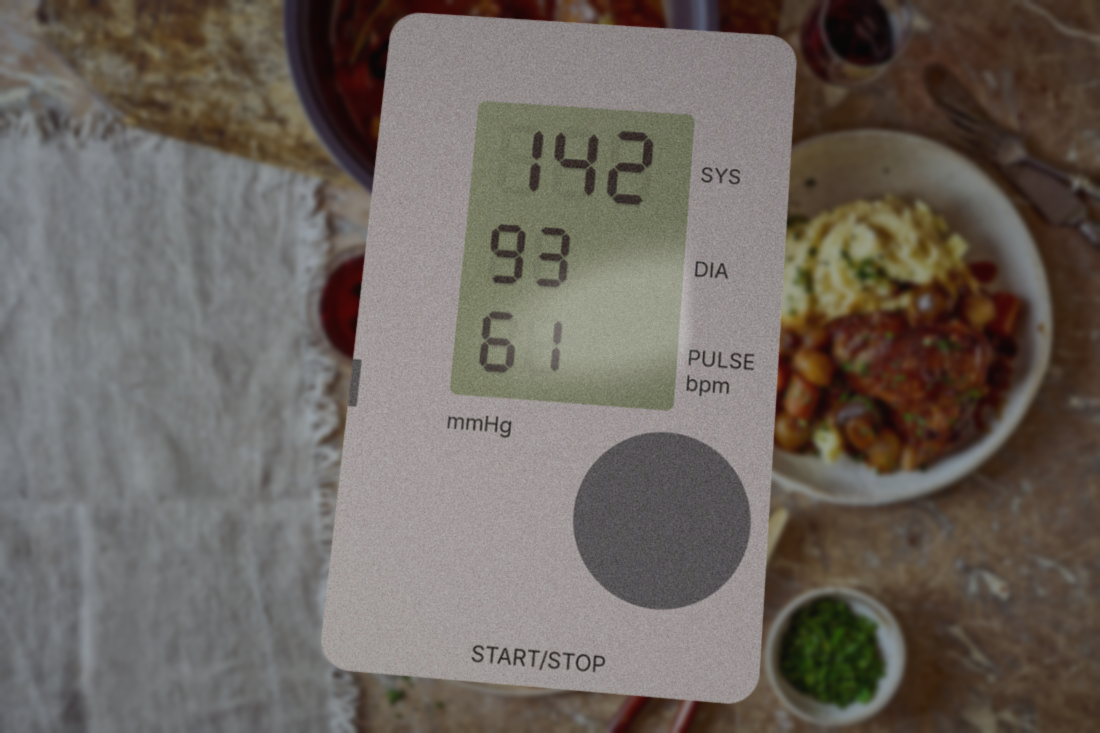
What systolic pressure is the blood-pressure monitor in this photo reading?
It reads 142 mmHg
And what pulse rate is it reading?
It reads 61 bpm
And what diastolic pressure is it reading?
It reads 93 mmHg
